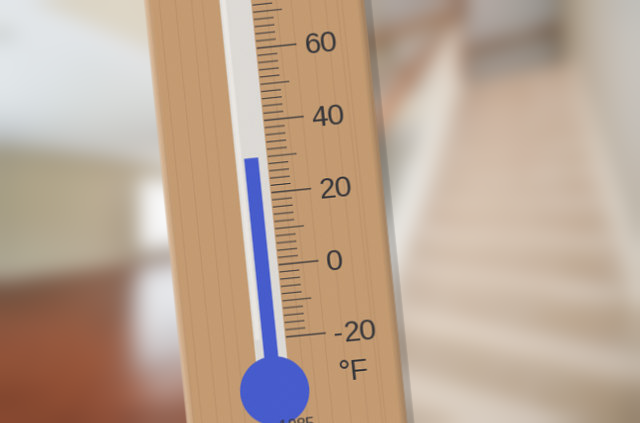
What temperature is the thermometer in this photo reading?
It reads 30 °F
